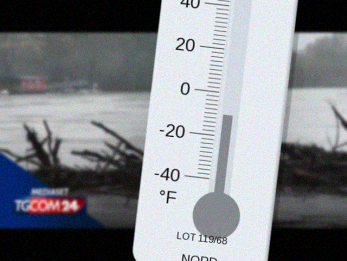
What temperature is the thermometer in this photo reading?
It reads -10 °F
